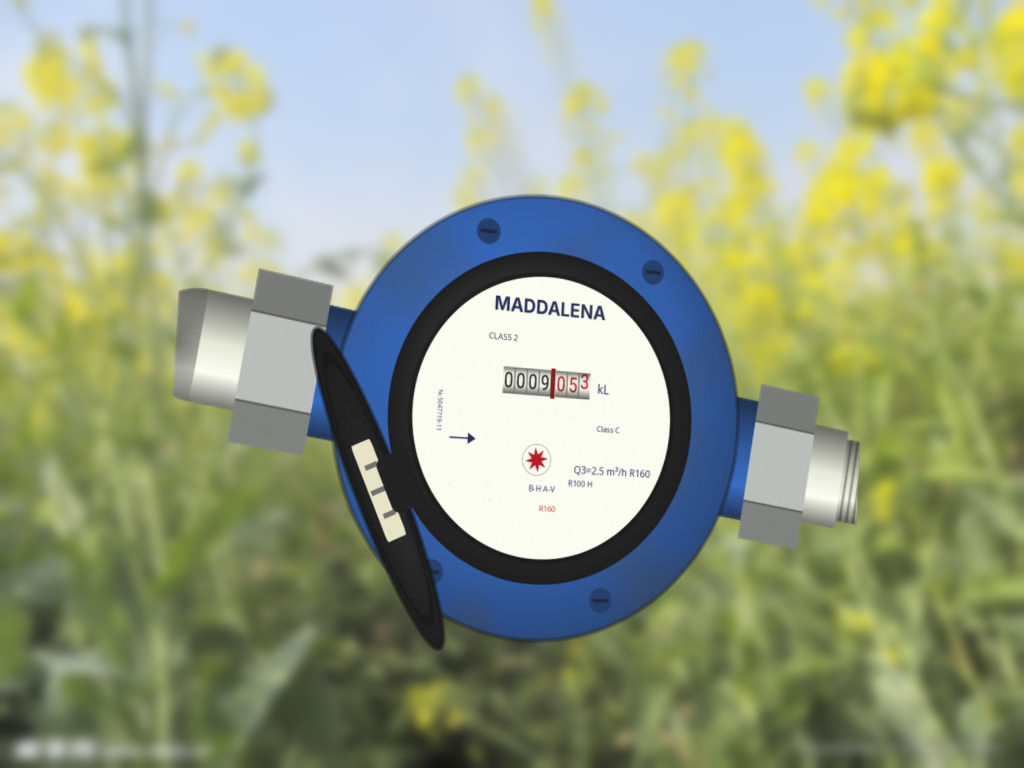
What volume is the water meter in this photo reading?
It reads 9.053 kL
